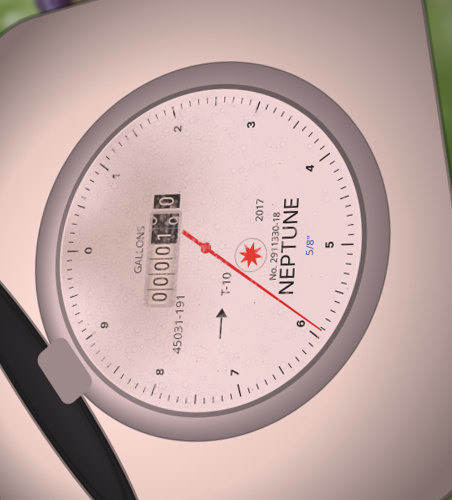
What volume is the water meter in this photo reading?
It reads 185.9 gal
